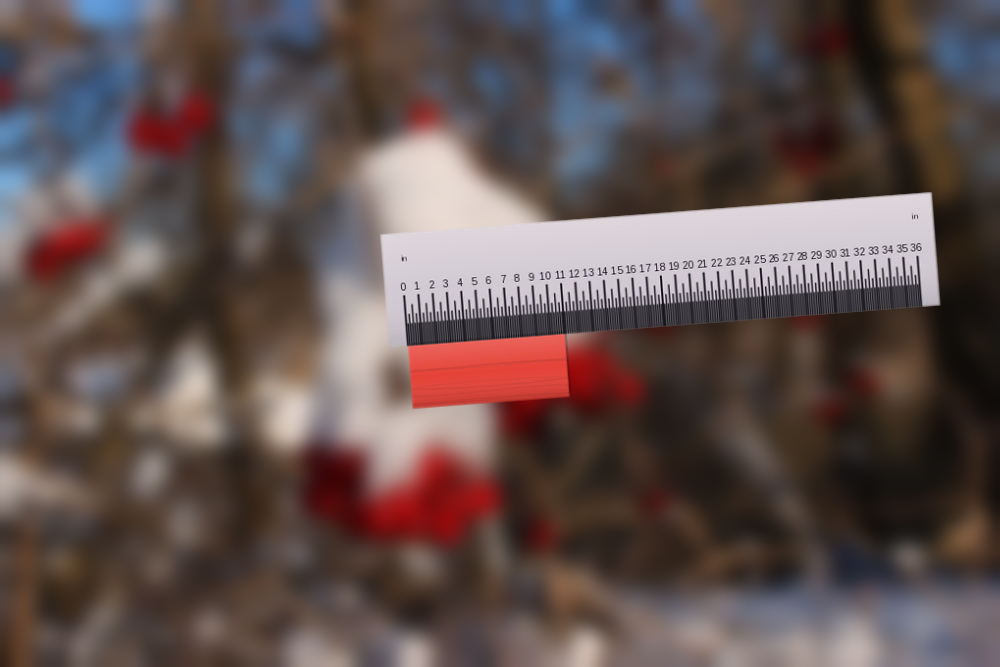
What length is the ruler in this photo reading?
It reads 11 in
